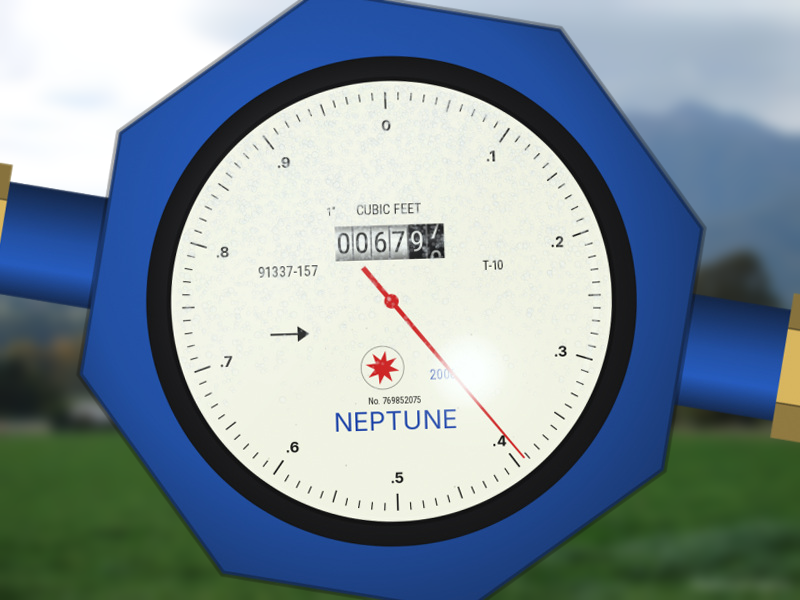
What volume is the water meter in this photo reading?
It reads 6797.39 ft³
